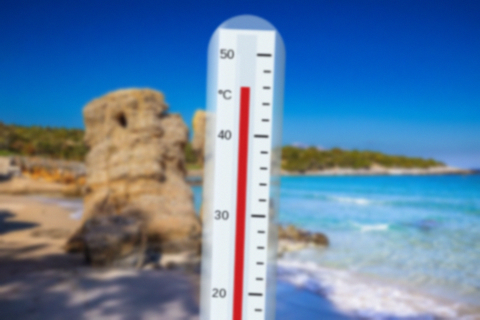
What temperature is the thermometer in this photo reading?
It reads 46 °C
